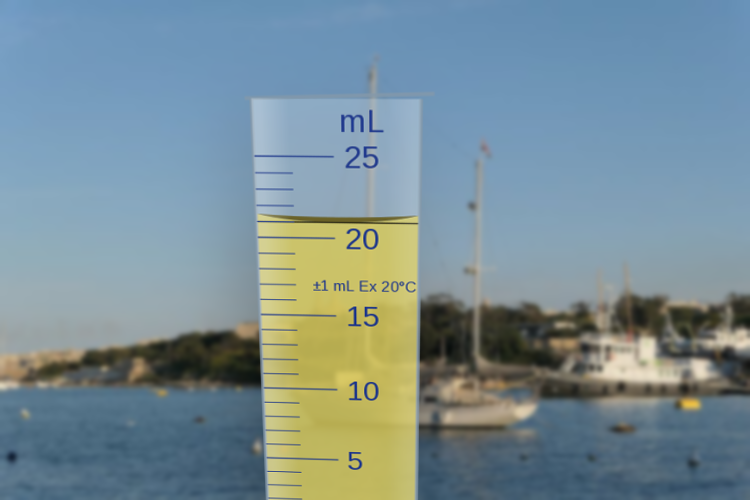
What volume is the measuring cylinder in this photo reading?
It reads 21 mL
